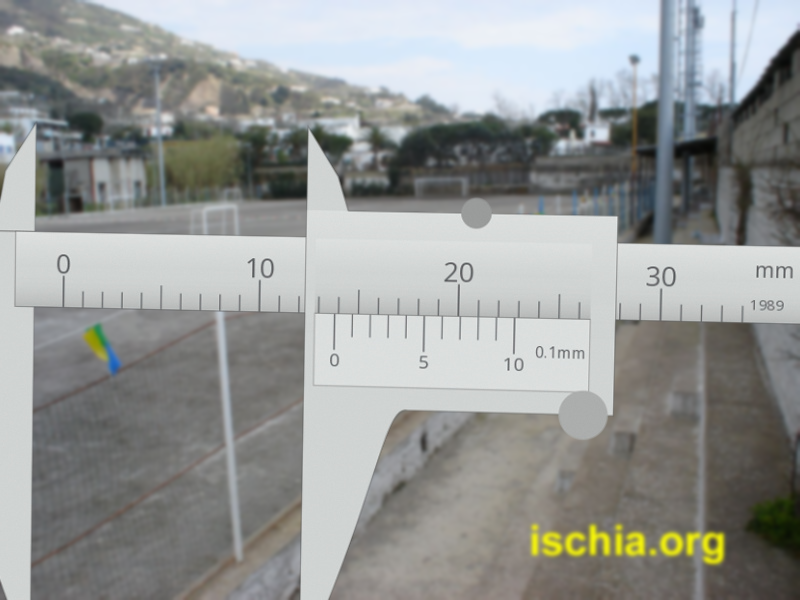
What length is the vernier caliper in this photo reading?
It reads 13.8 mm
